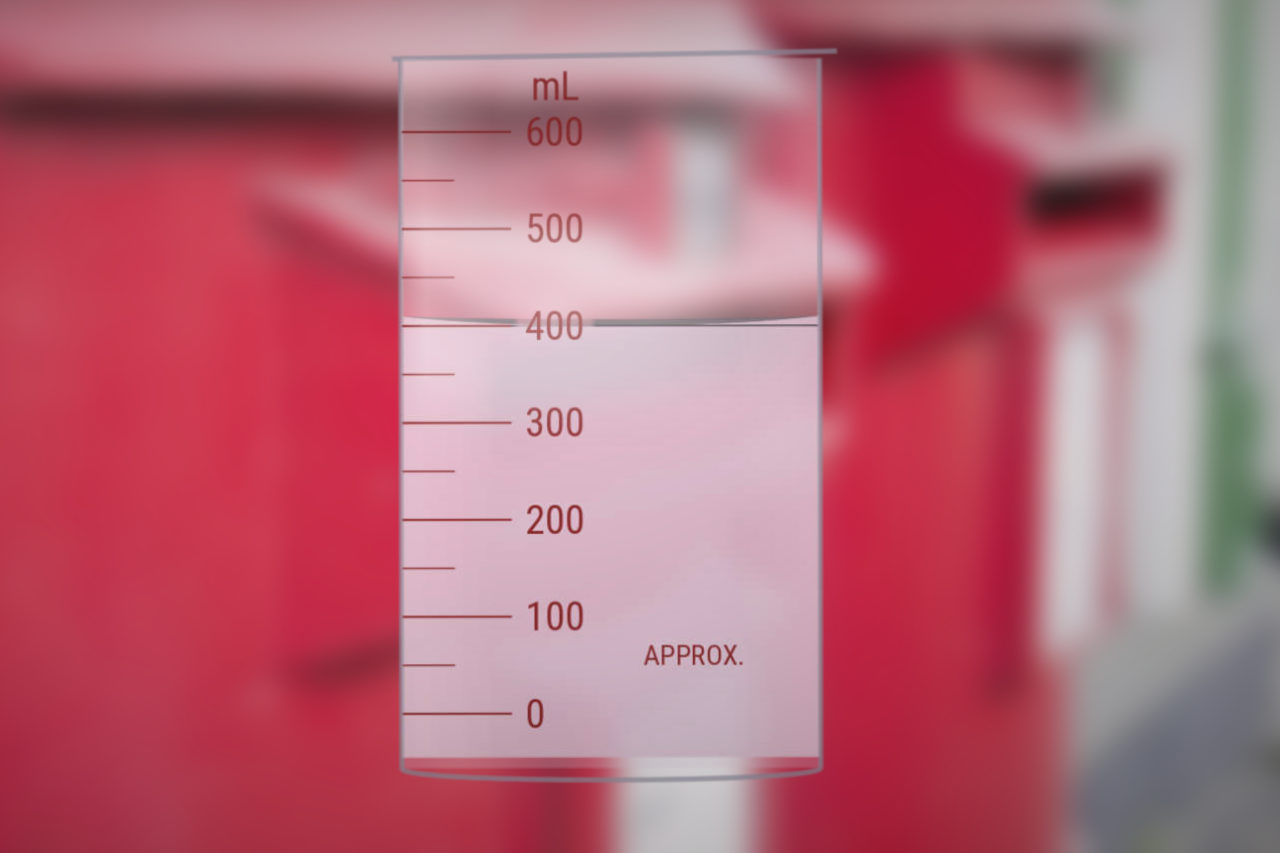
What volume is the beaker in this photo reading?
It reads 400 mL
